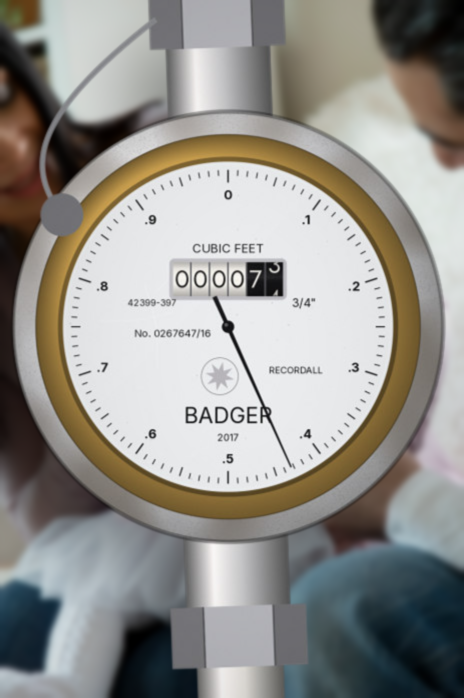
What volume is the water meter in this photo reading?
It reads 73.43 ft³
